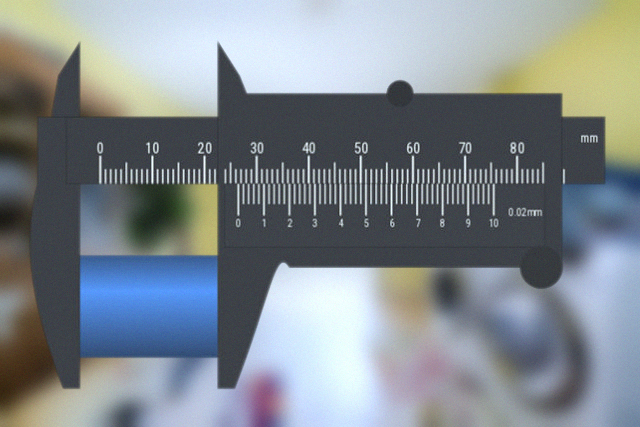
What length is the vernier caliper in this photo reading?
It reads 26.5 mm
